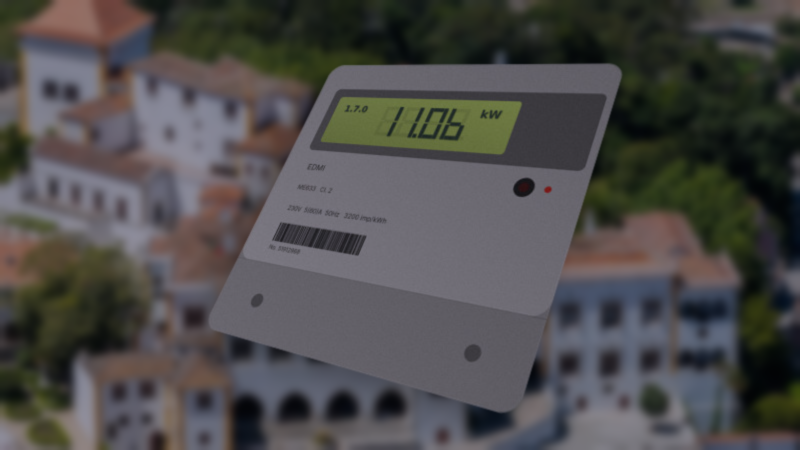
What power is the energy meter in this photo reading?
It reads 11.06 kW
